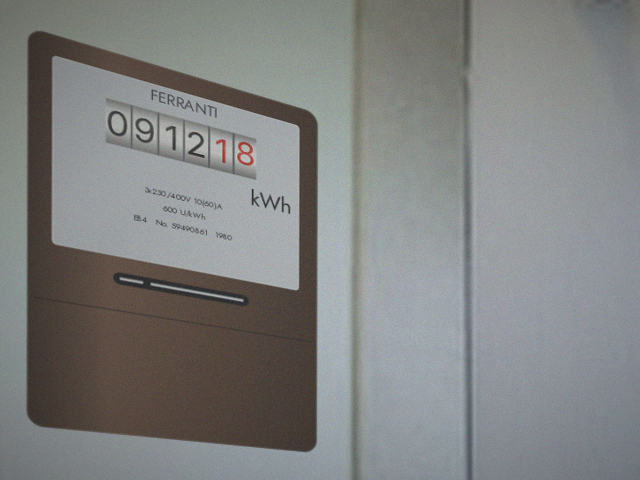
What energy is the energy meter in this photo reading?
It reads 912.18 kWh
